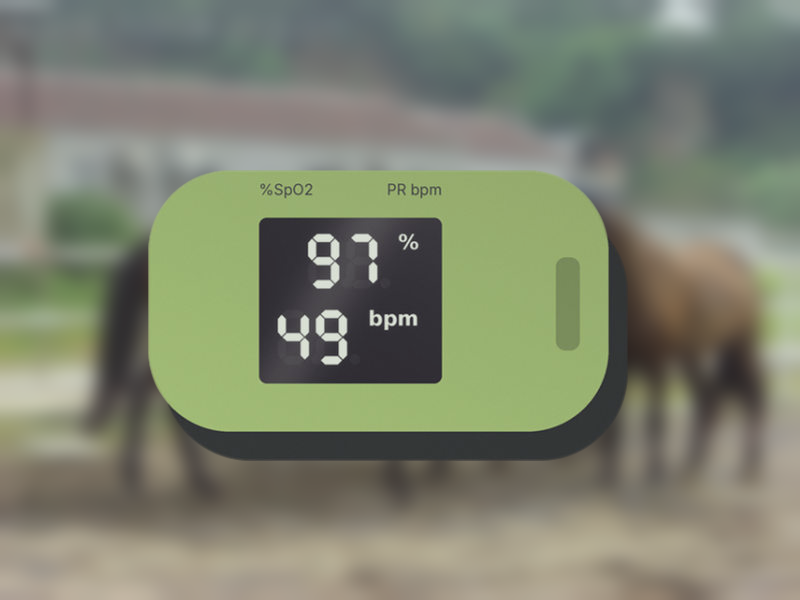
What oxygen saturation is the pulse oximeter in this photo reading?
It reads 97 %
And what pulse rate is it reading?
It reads 49 bpm
